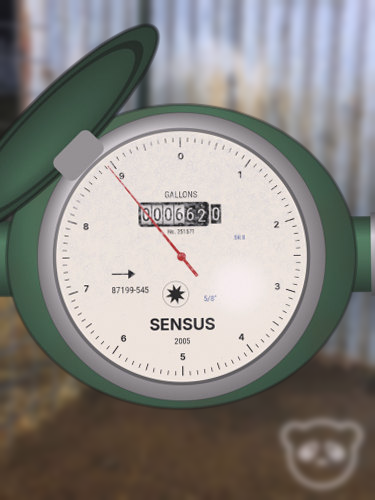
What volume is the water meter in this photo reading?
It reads 6618.9 gal
